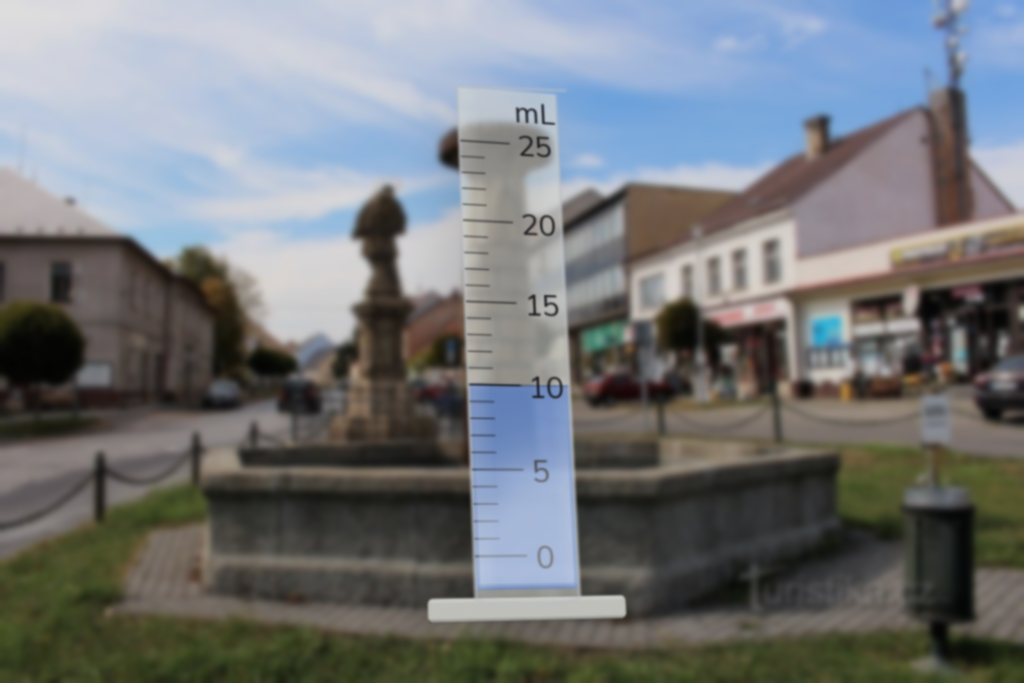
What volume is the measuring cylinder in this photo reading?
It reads 10 mL
